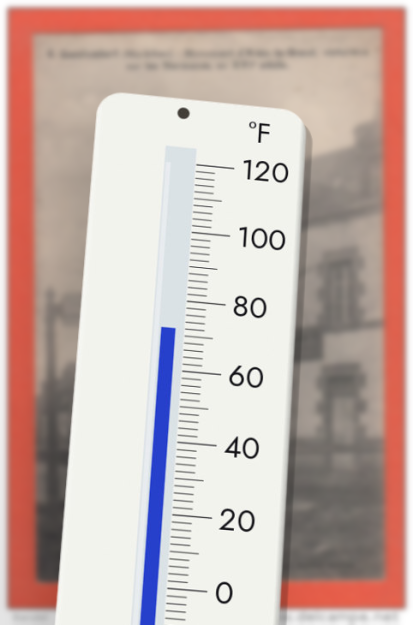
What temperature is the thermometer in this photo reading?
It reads 72 °F
